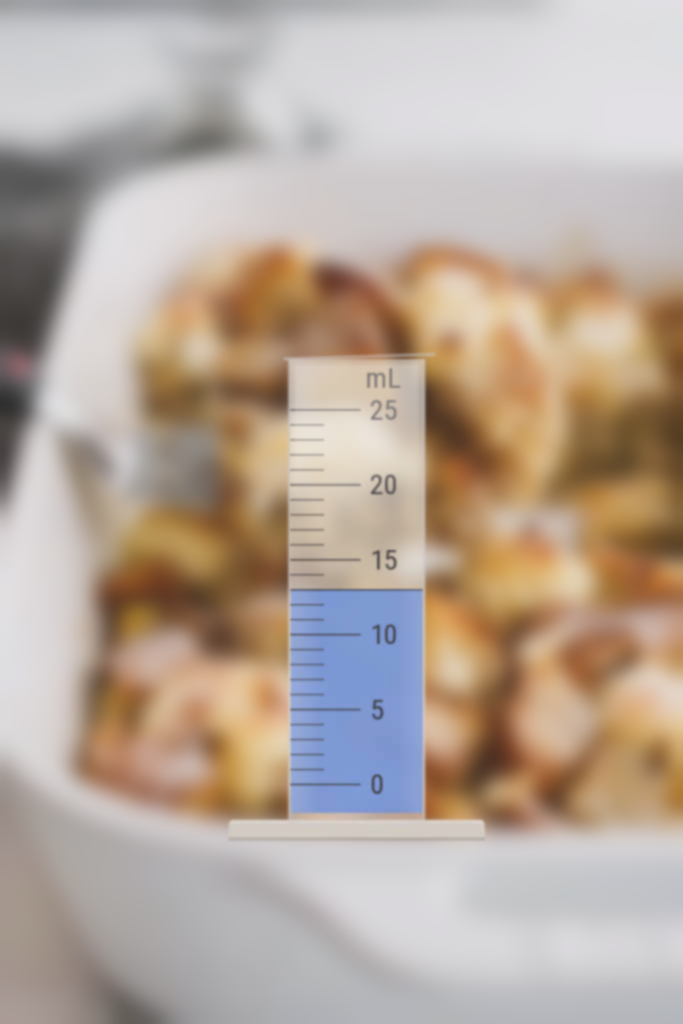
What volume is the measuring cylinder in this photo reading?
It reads 13 mL
